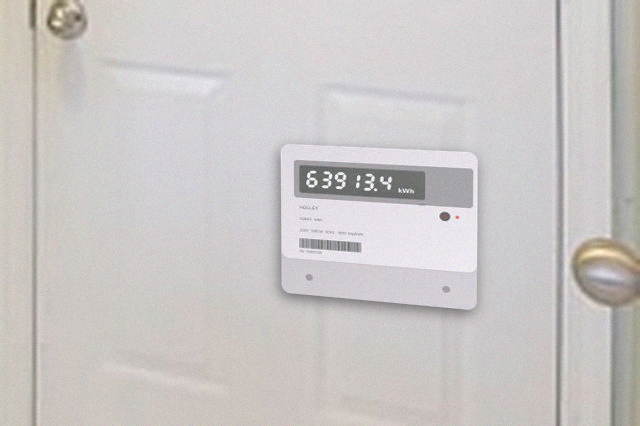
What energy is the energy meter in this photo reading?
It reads 63913.4 kWh
